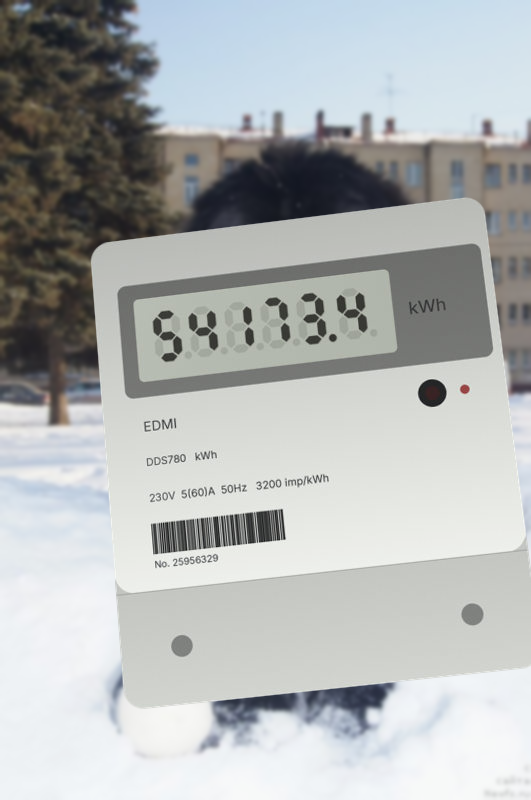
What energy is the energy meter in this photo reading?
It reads 54173.4 kWh
